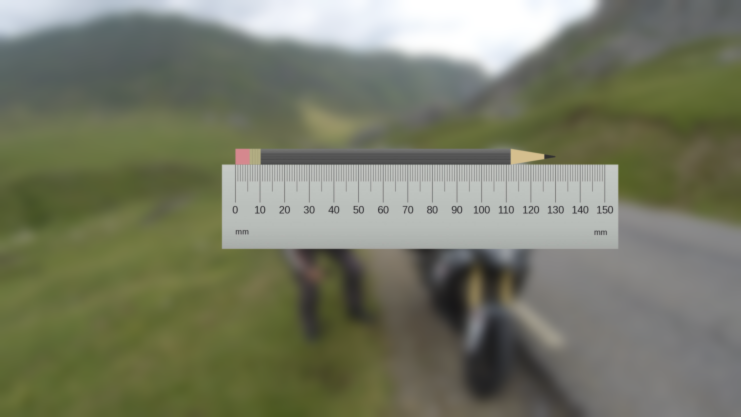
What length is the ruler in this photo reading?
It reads 130 mm
